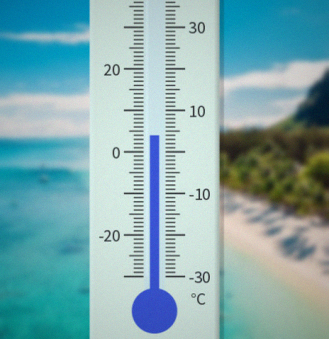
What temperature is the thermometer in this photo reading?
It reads 4 °C
